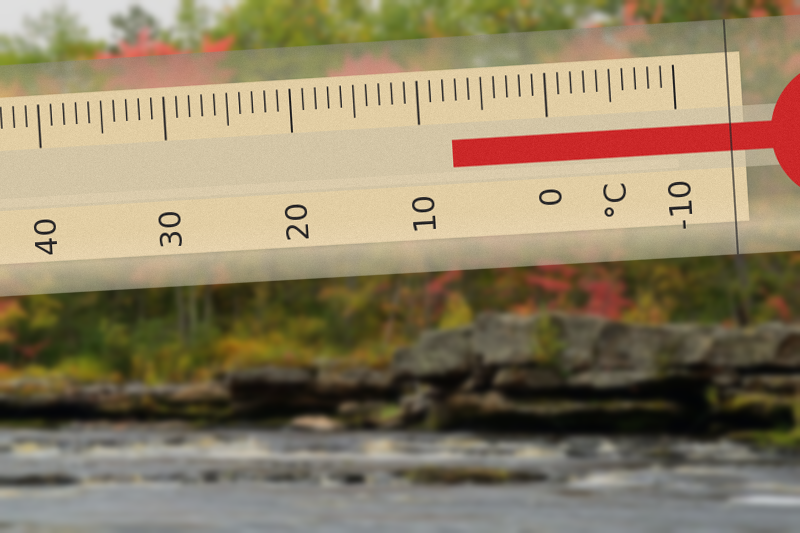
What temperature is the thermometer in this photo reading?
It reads 7.5 °C
